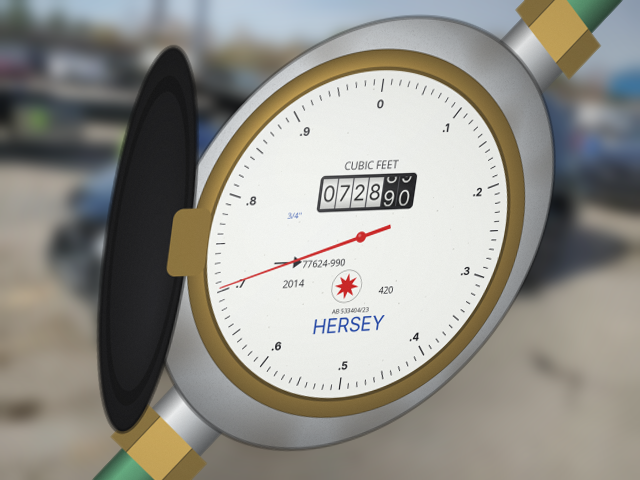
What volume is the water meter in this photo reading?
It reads 72889.70 ft³
